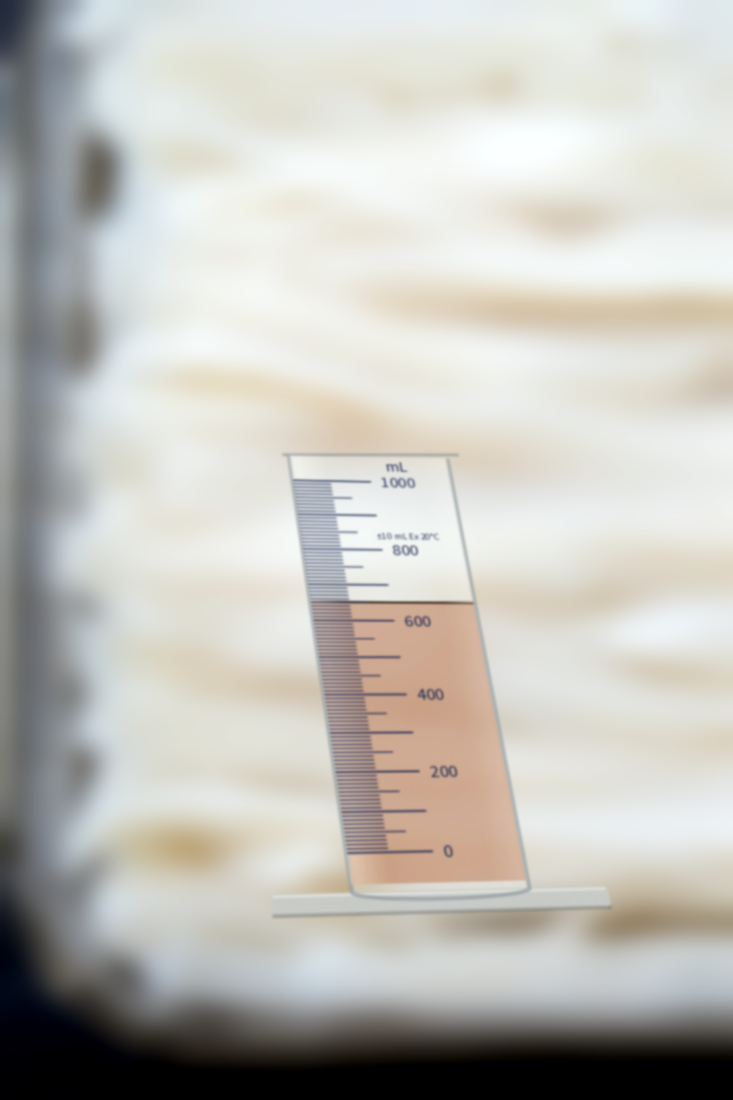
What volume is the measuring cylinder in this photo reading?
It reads 650 mL
